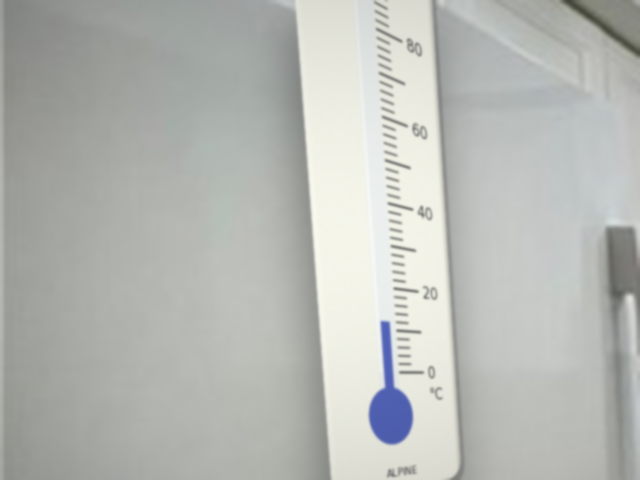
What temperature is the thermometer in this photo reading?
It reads 12 °C
